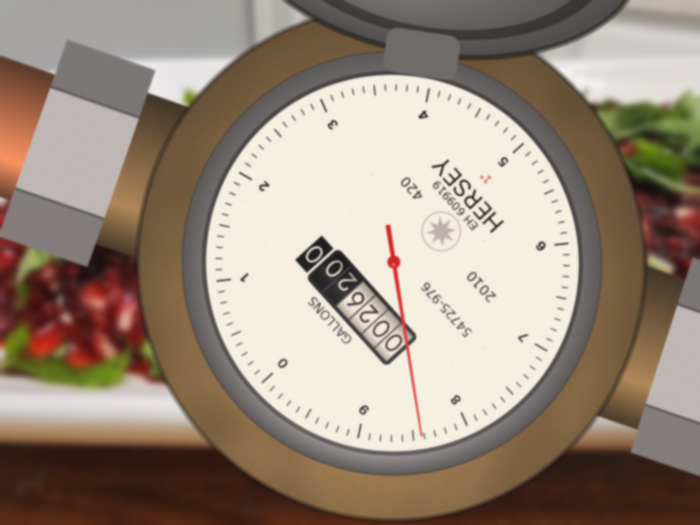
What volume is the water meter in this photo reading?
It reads 26198.4 gal
